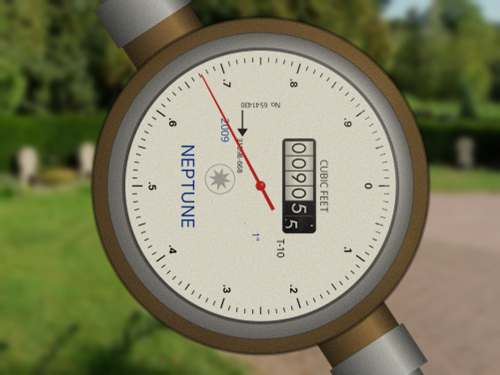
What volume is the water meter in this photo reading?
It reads 9054.67 ft³
